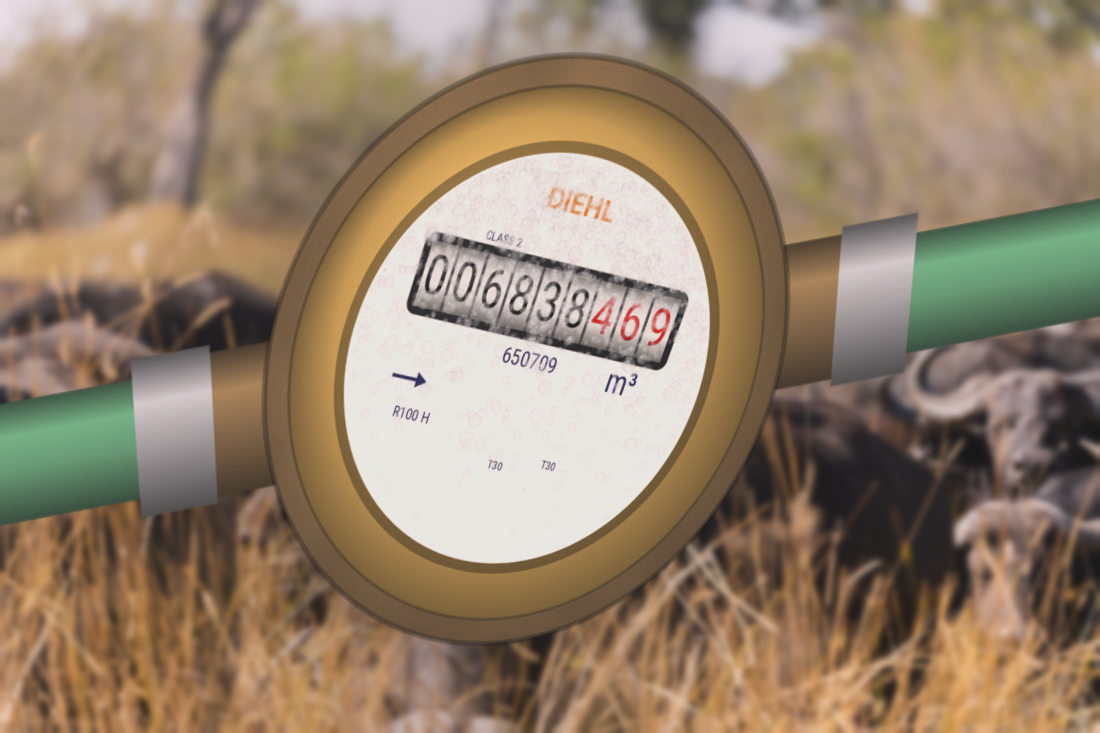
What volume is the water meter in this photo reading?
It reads 6838.469 m³
